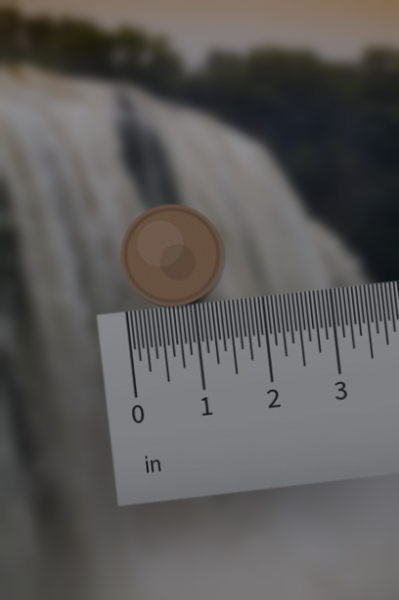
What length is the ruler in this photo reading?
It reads 1.5 in
